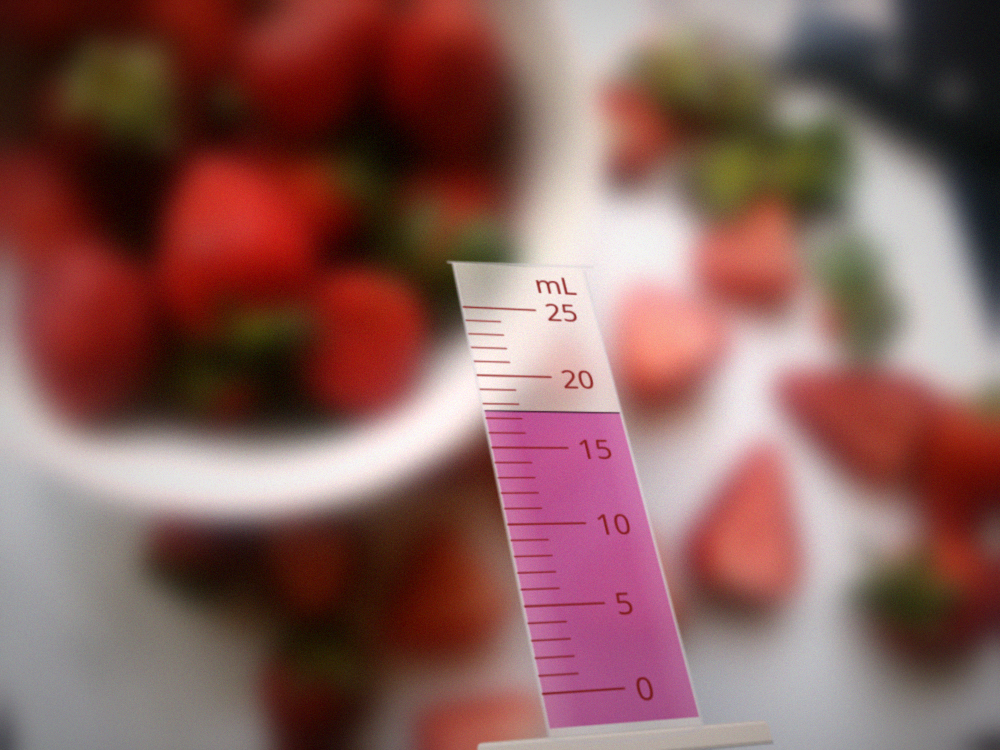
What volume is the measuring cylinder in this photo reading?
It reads 17.5 mL
